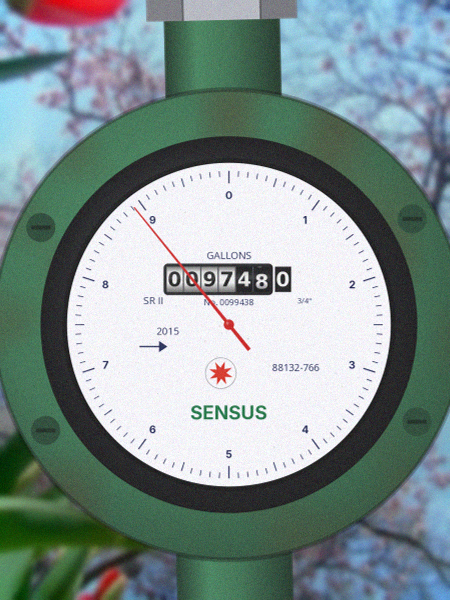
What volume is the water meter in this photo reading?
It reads 97478.9 gal
